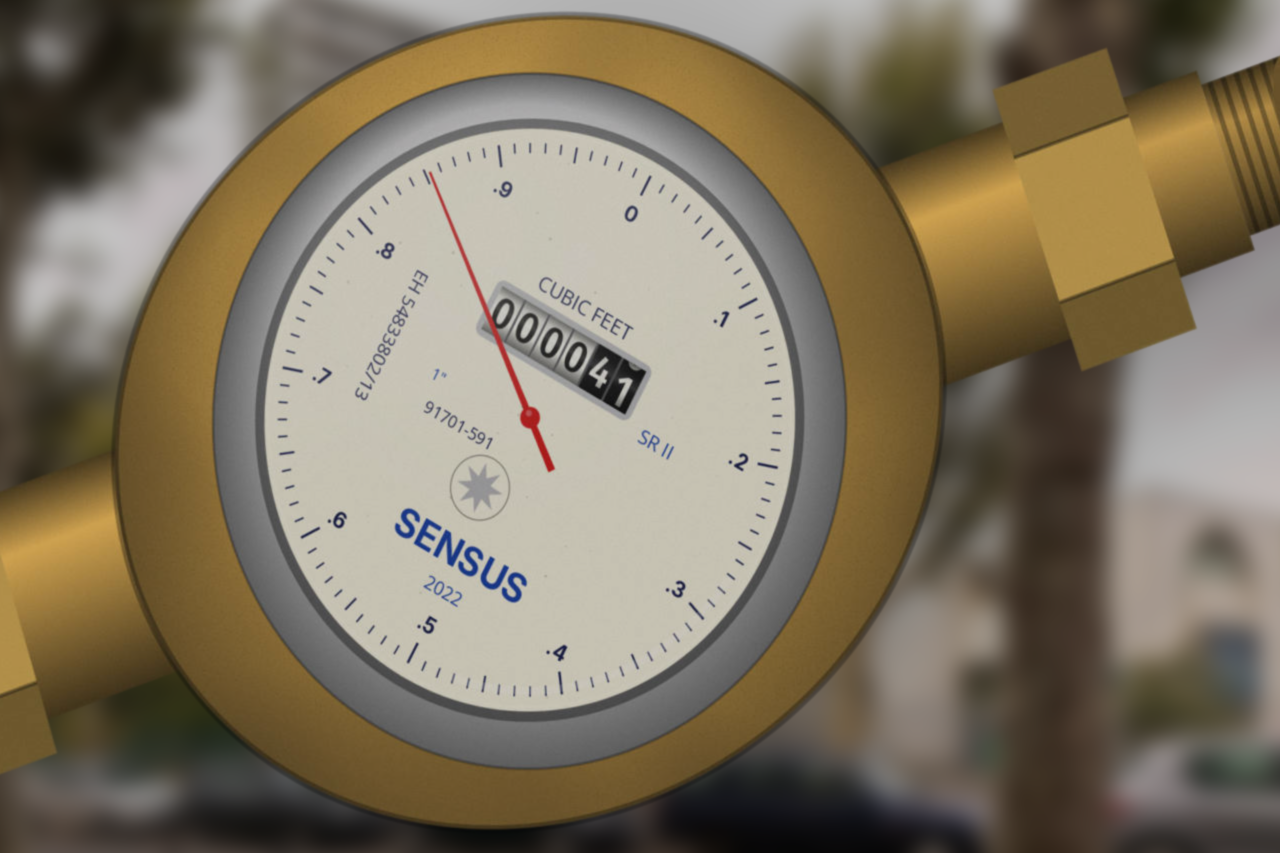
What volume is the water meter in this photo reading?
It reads 40.85 ft³
